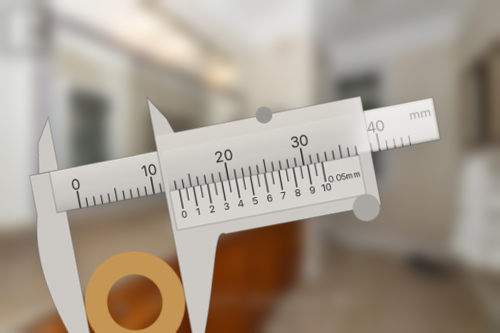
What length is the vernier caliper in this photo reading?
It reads 13.4 mm
